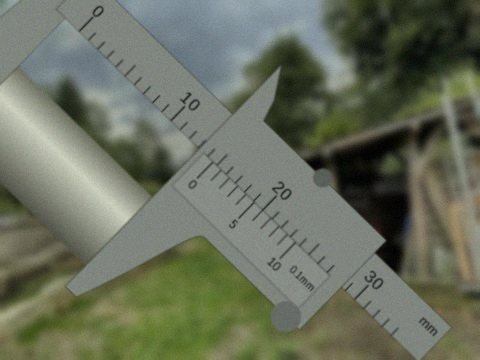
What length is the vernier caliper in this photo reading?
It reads 14.6 mm
